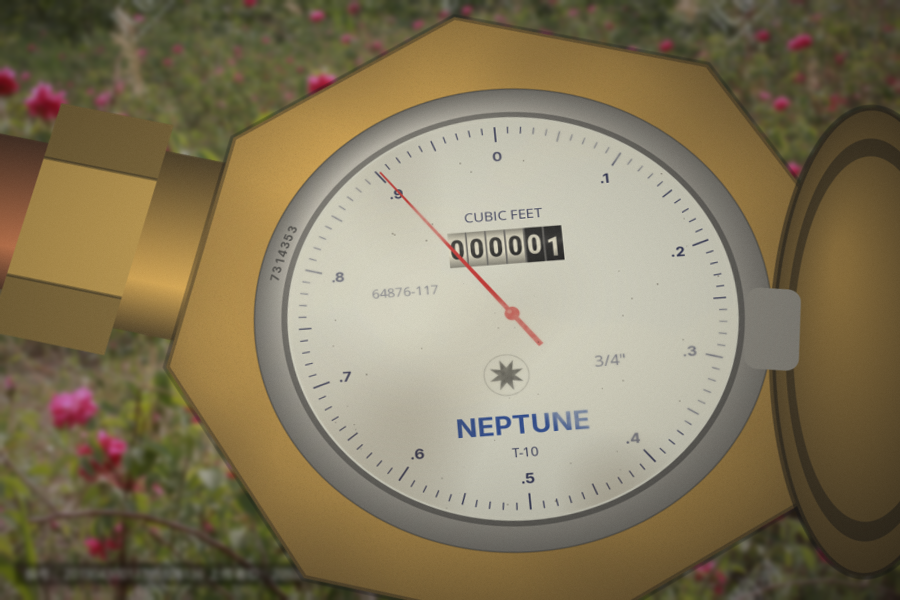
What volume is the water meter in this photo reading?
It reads 0.90 ft³
